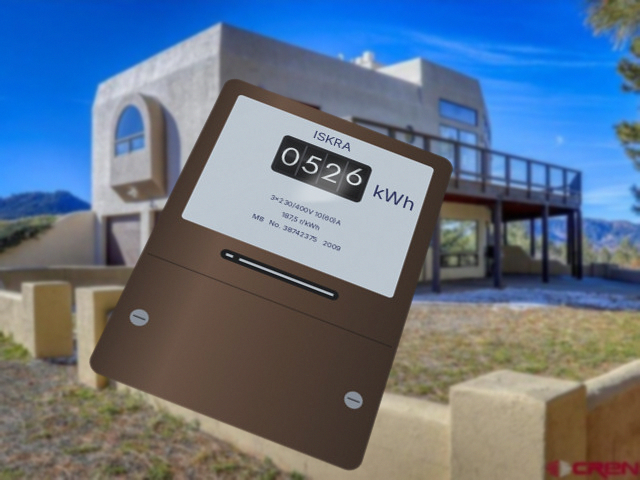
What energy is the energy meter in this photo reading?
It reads 526 kWh
